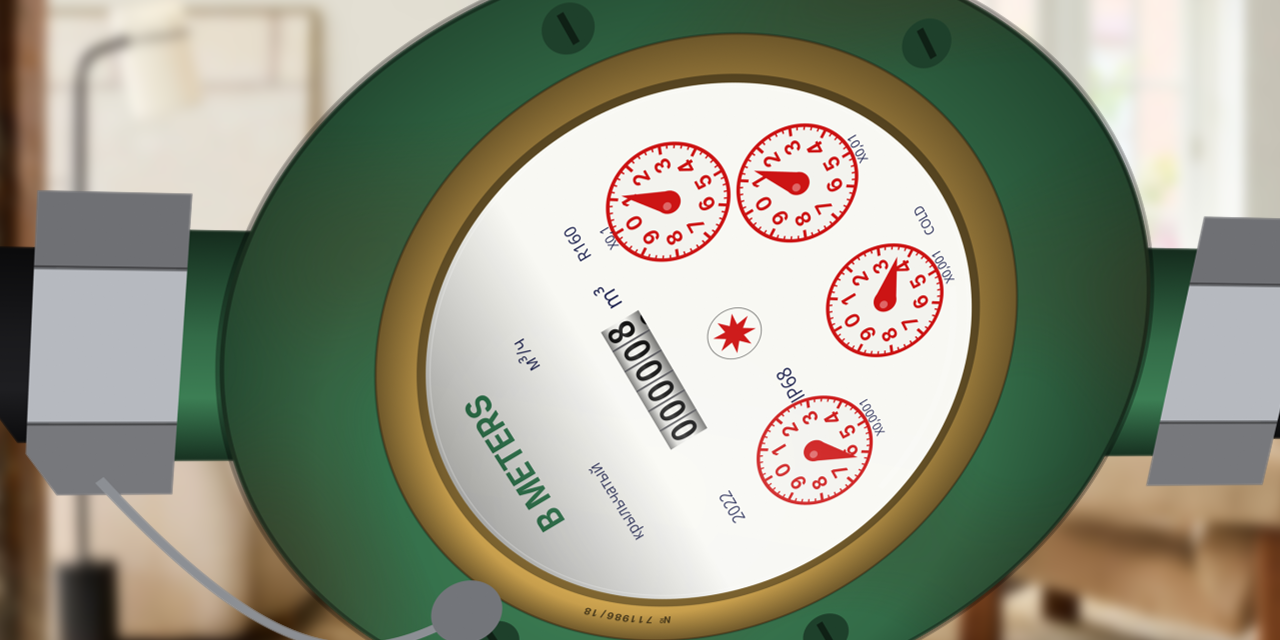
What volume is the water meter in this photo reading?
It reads 8.1136 m³
